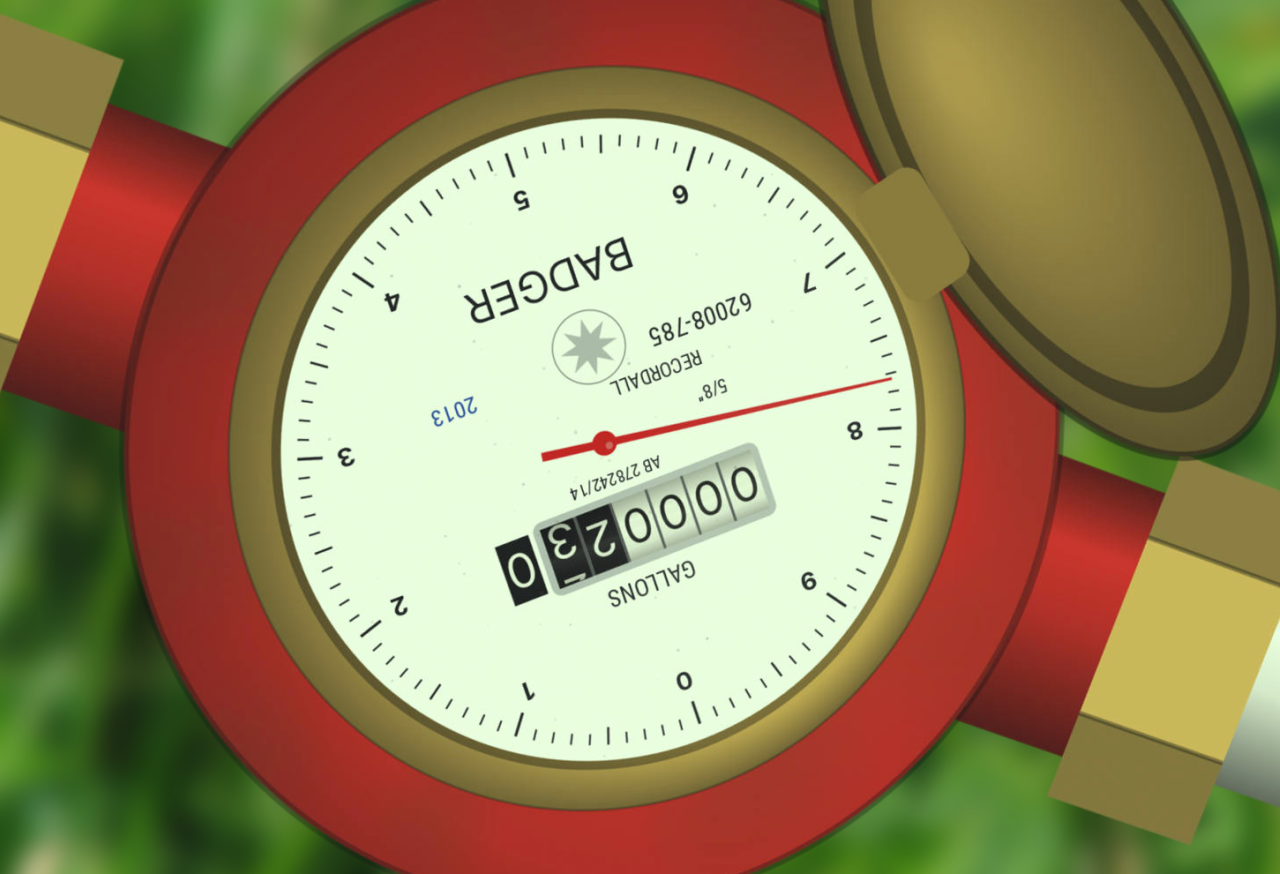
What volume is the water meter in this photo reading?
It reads 227.7 gal
